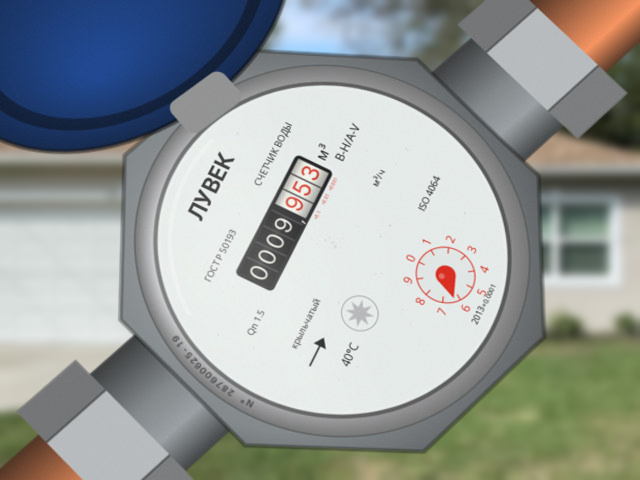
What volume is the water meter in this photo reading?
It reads 9.9536 m³
